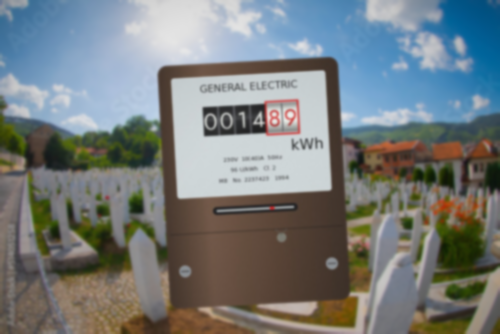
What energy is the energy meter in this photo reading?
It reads 14.89 kWh
